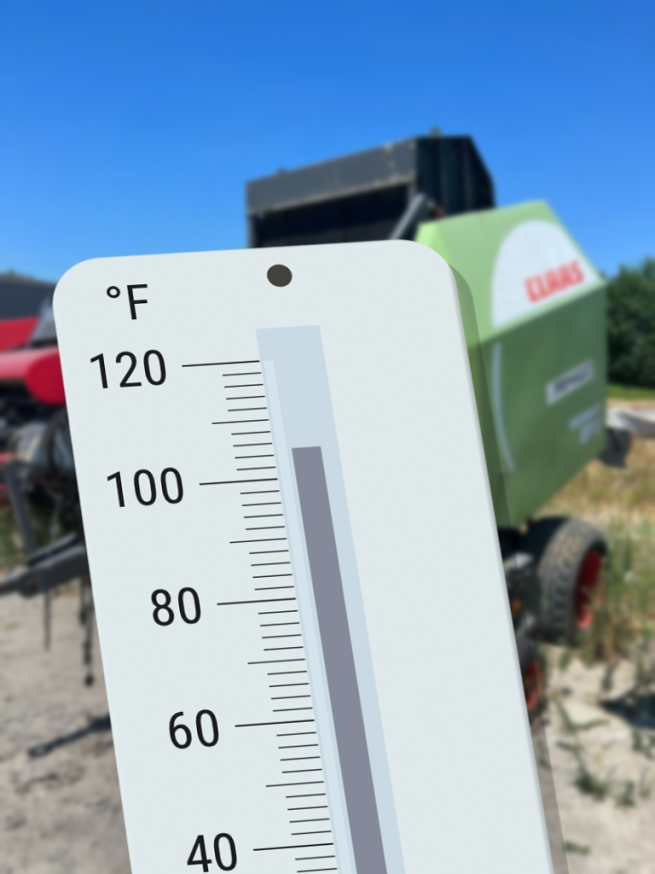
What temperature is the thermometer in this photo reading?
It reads 105 °F
